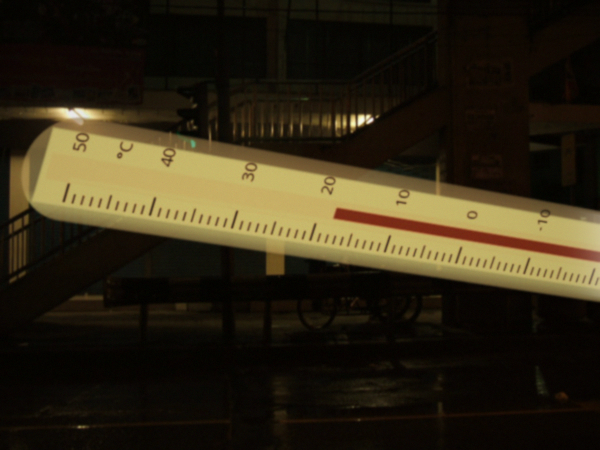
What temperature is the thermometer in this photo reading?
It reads 18 °C
